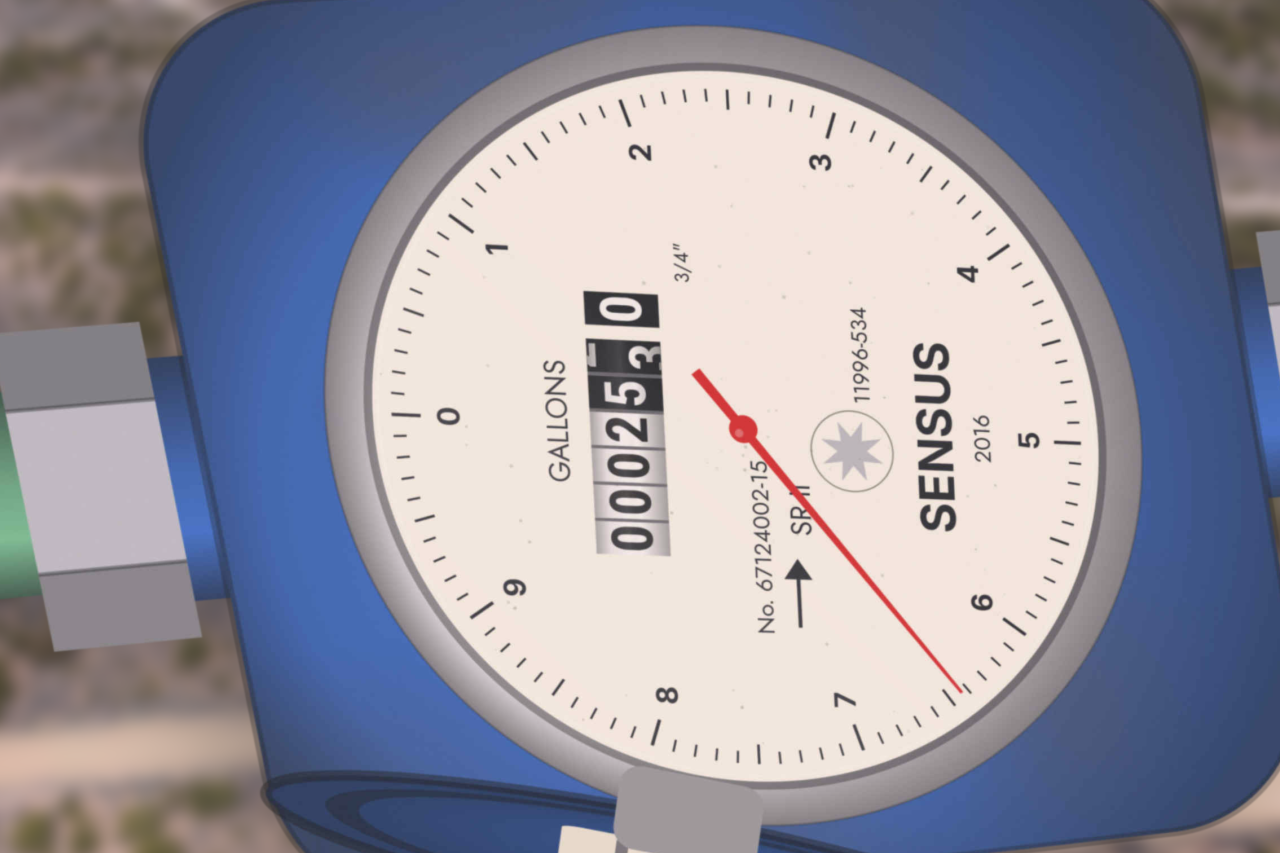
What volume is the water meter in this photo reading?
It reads 2526.4 gal
